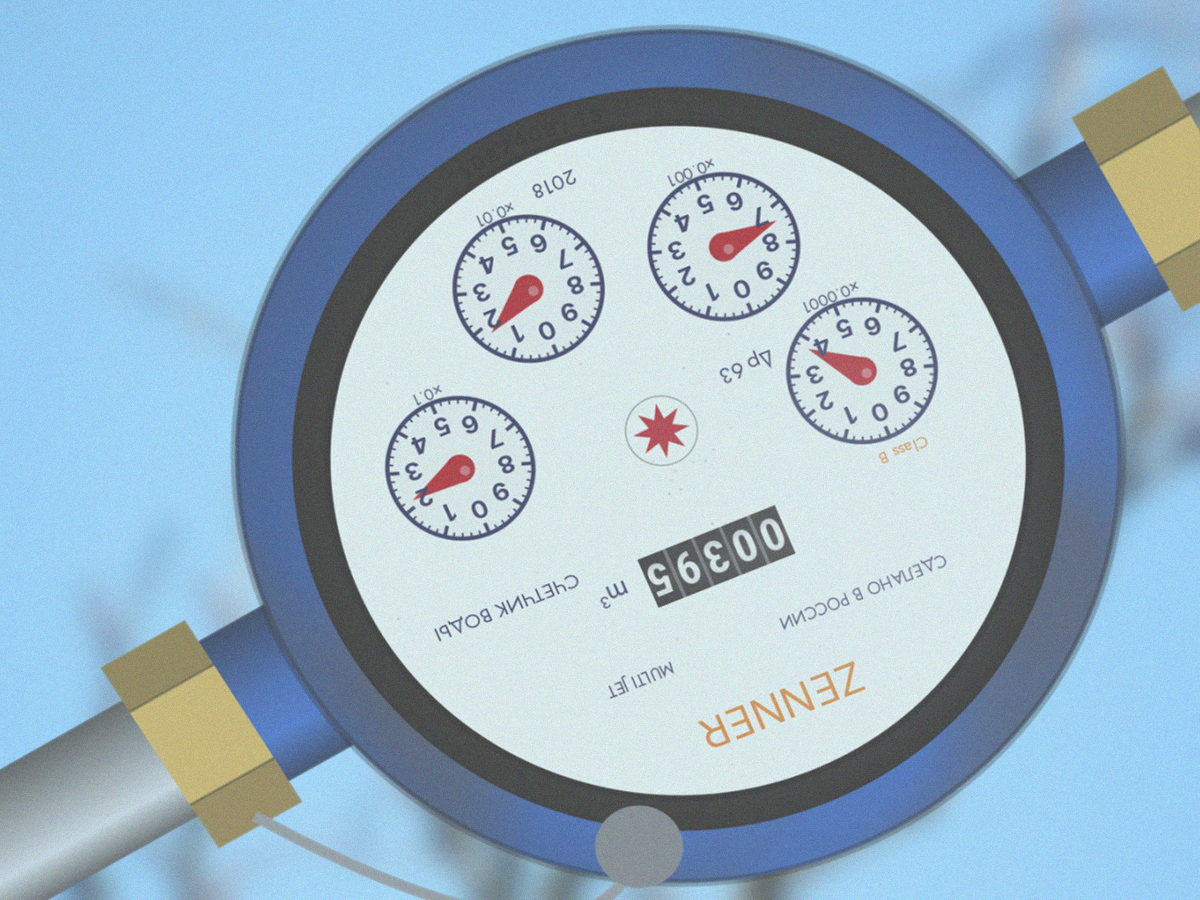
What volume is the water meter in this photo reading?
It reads 395.2173 m³
